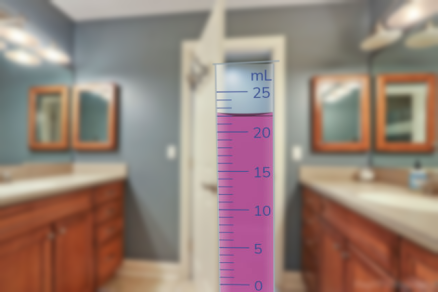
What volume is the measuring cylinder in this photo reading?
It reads 22 mL
